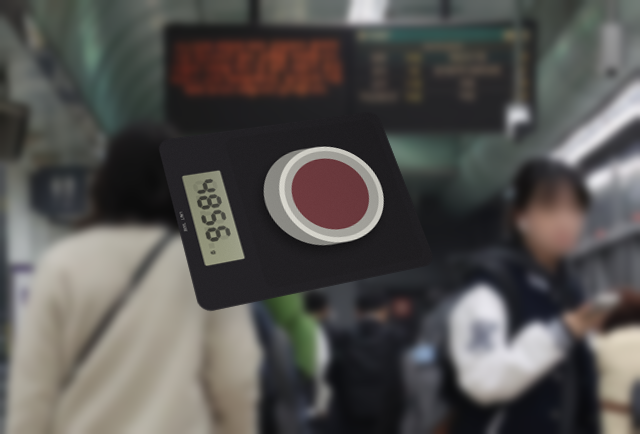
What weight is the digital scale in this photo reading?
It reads 4856 g
